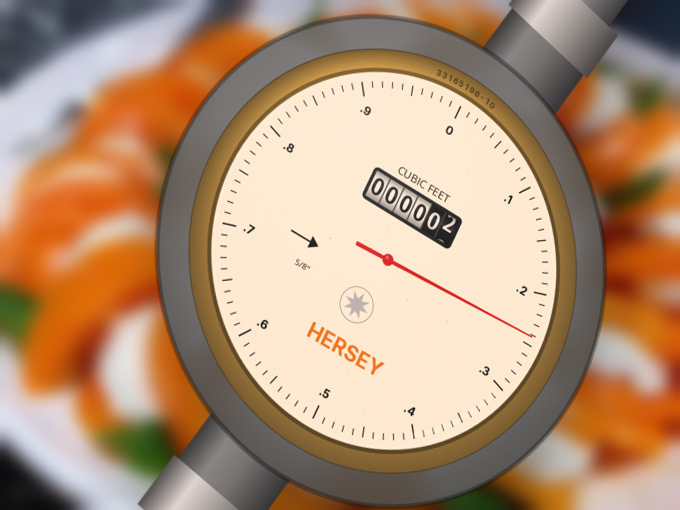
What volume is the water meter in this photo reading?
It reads 2.24 ft³
